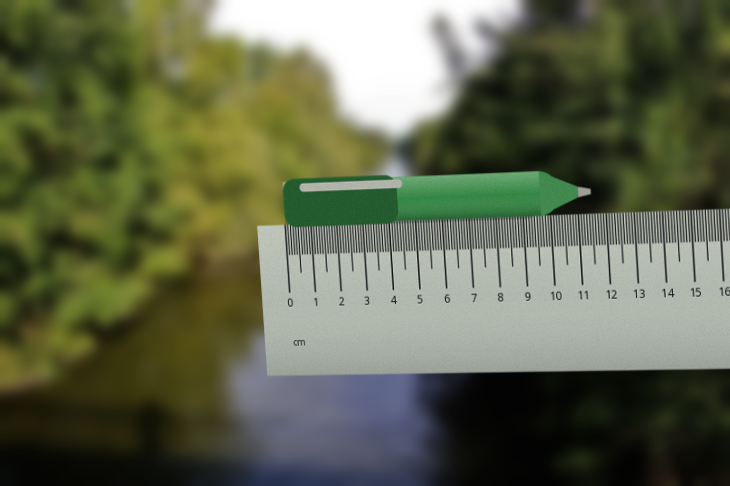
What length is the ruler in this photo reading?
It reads 11.5 cm
